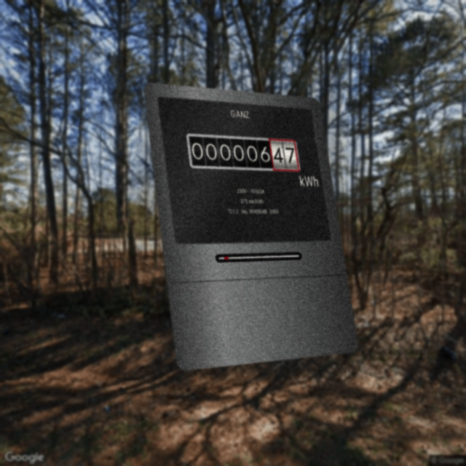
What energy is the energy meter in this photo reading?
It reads 6.47 kWh
